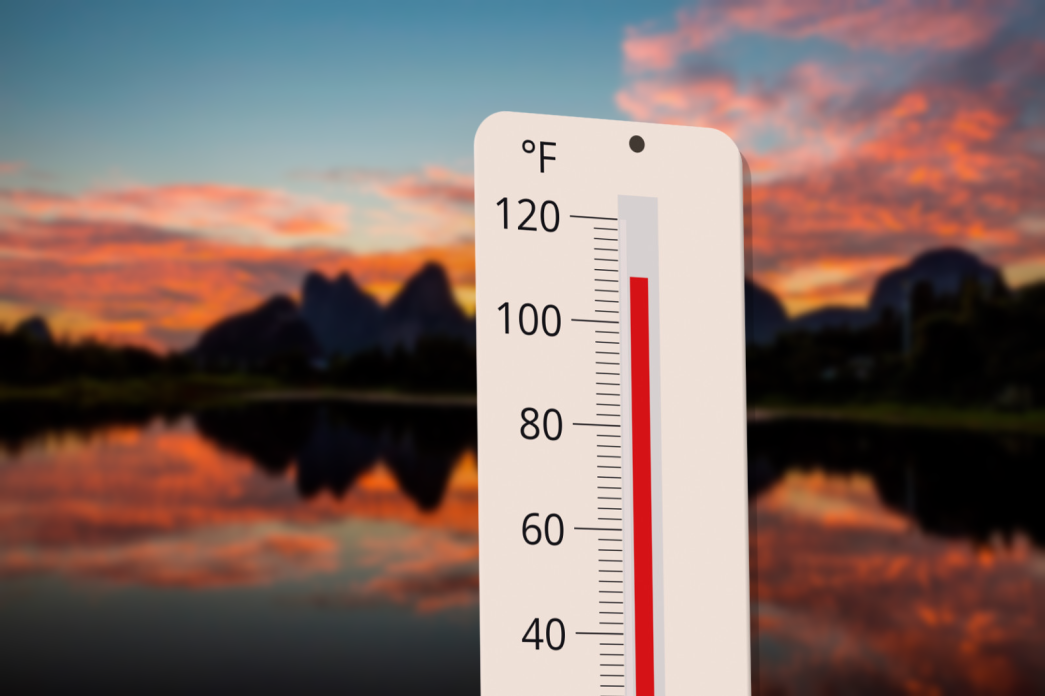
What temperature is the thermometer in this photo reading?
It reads 109 °F
